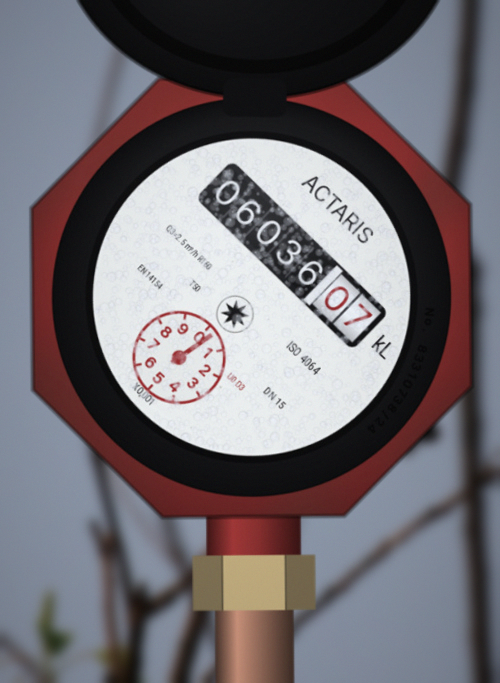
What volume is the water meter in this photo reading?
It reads 6036.070 kL
